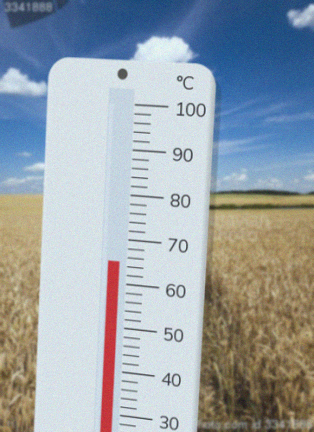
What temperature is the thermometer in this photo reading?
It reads 65 °C
